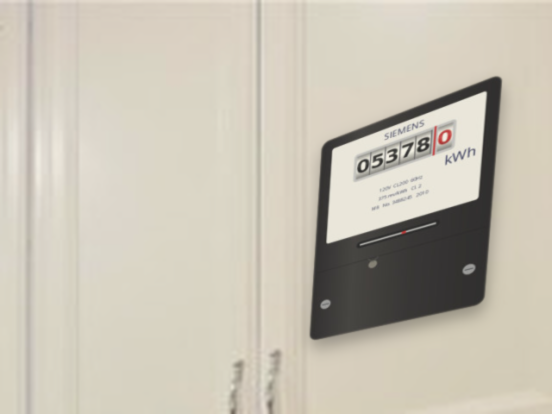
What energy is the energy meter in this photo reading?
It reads 5378.0 kWh
